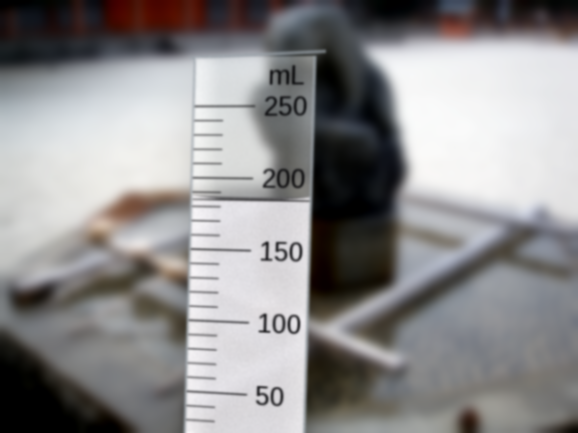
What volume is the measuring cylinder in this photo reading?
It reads 185 mL
